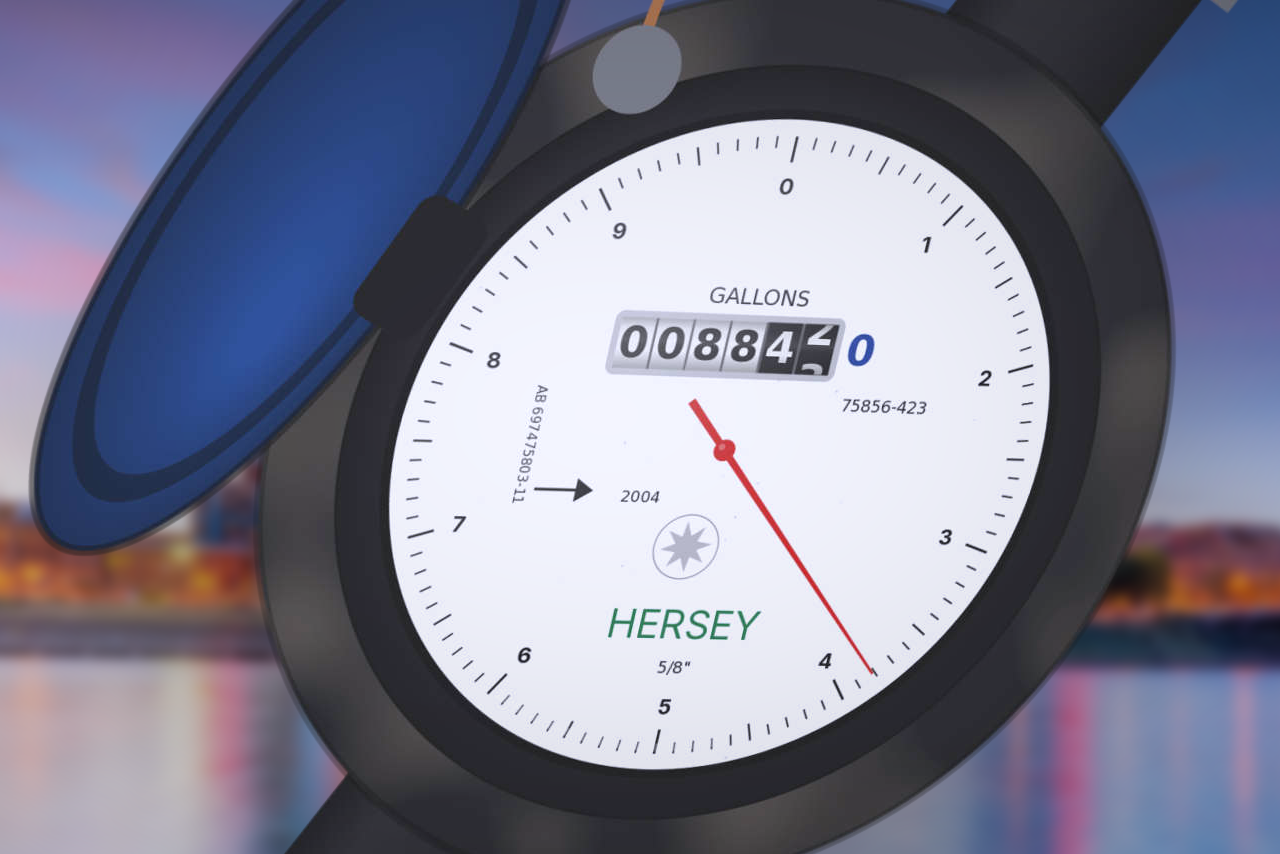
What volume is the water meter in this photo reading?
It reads 88423.8 gal
